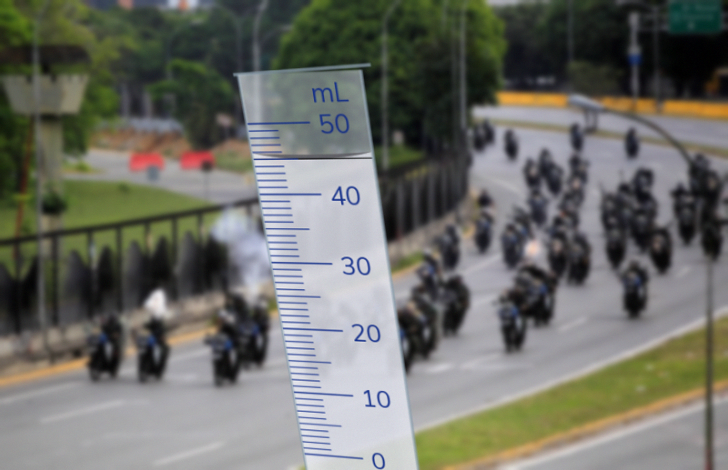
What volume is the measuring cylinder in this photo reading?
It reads 45 mL
